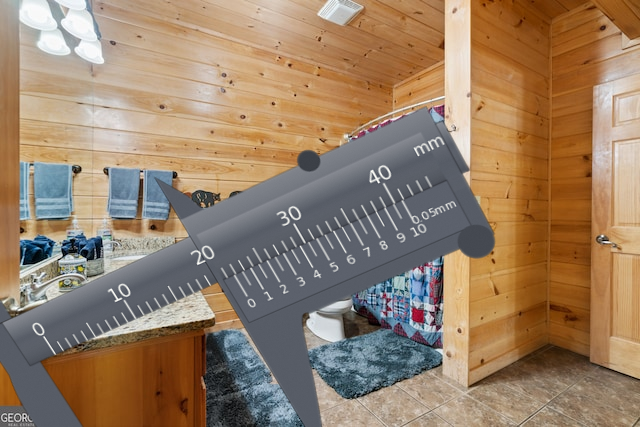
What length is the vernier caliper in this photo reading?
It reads 21.8 mm
